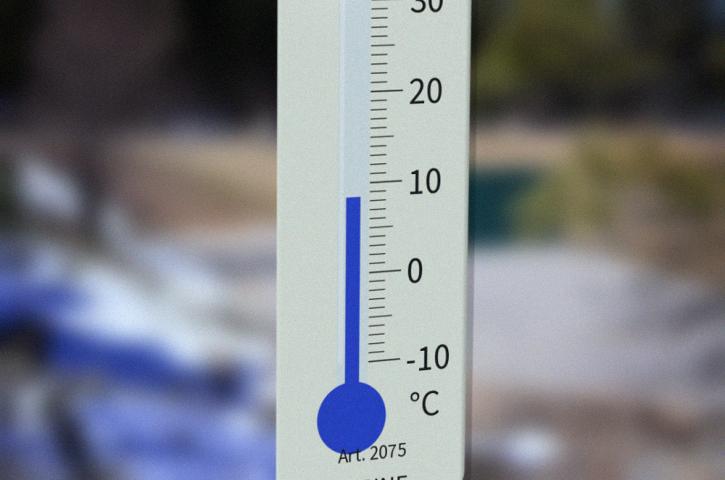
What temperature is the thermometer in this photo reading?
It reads 8.5 °C
